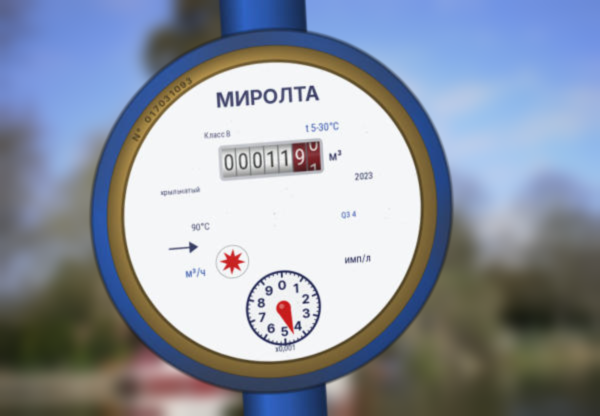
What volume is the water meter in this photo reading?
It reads 11.904 m³
